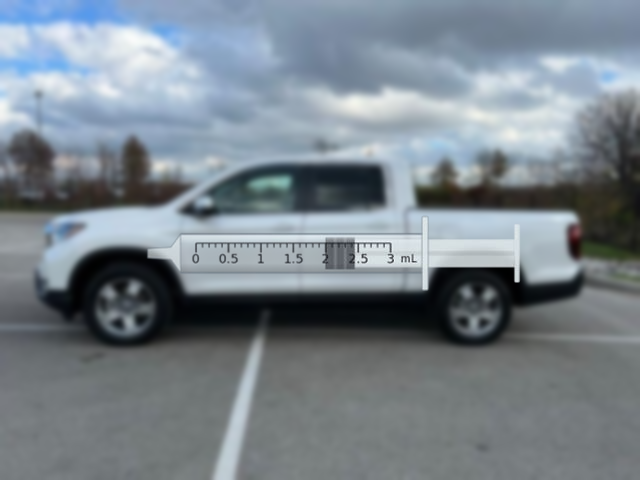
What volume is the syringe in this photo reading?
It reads 2 mL
